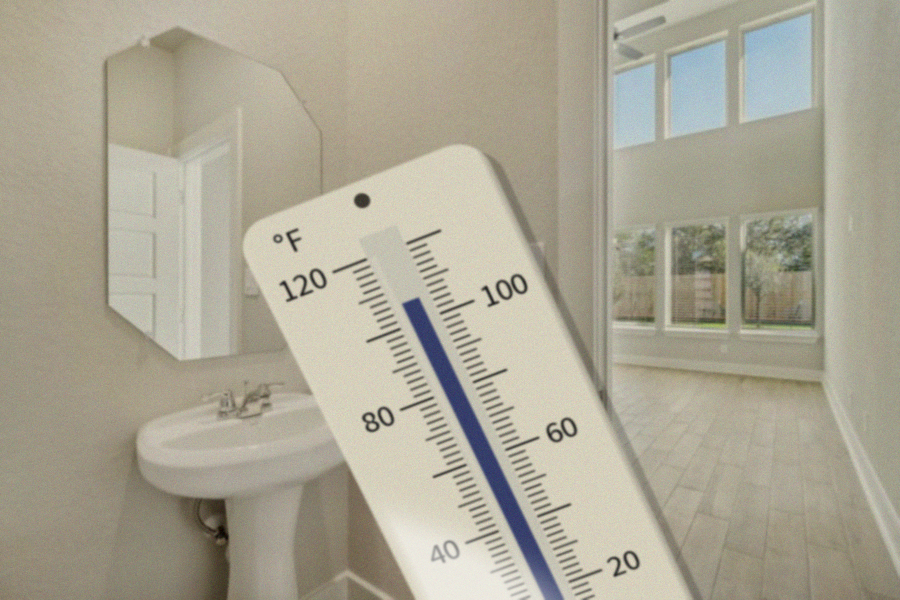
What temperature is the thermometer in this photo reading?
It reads 106 °F
